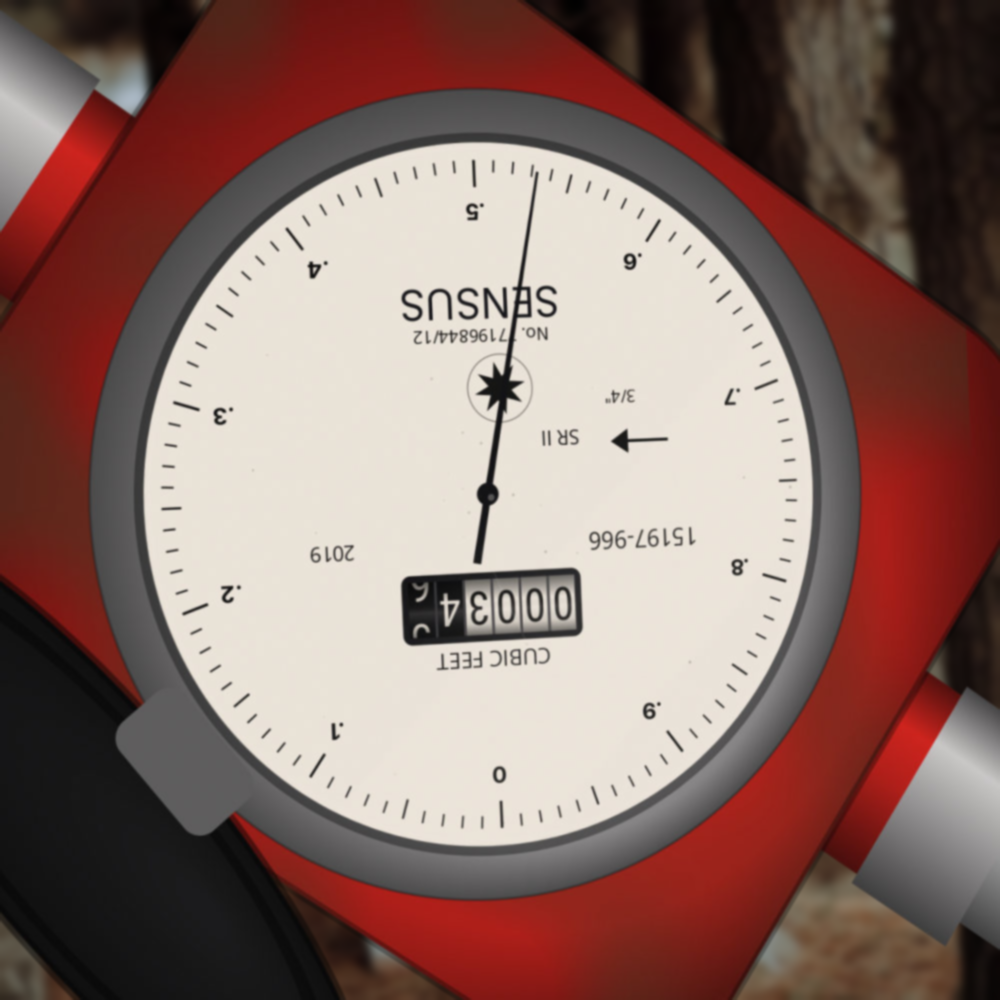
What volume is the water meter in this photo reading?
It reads 345.53 ft³
